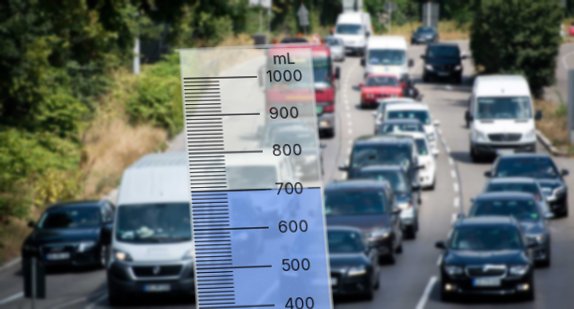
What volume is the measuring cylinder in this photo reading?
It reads 700 mL
